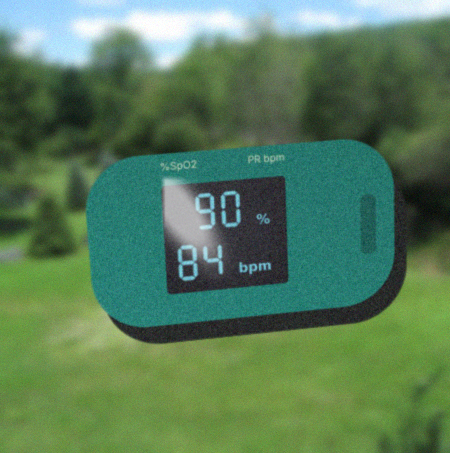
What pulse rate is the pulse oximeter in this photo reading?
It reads 84 bpm
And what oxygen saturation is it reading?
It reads 90 %
